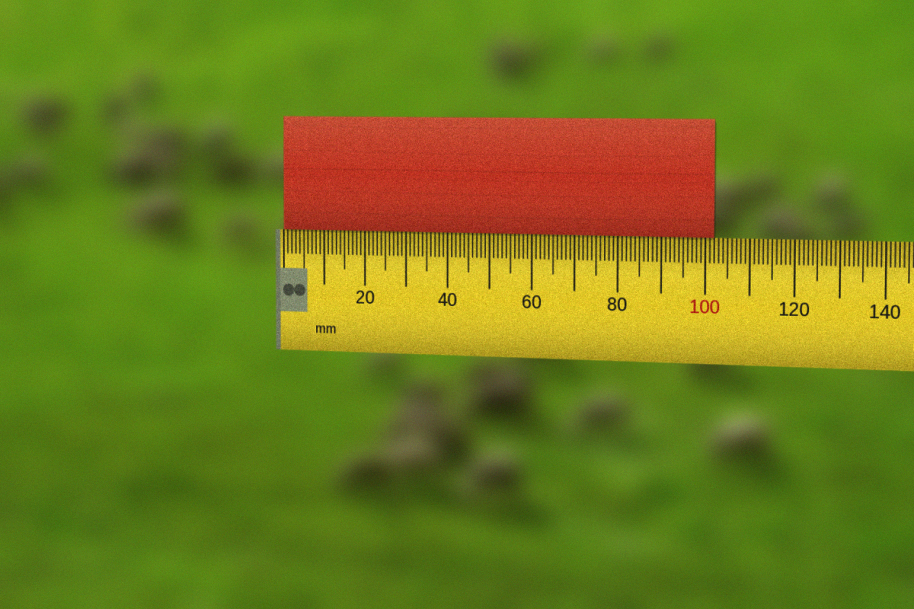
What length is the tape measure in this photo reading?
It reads 102 mm
